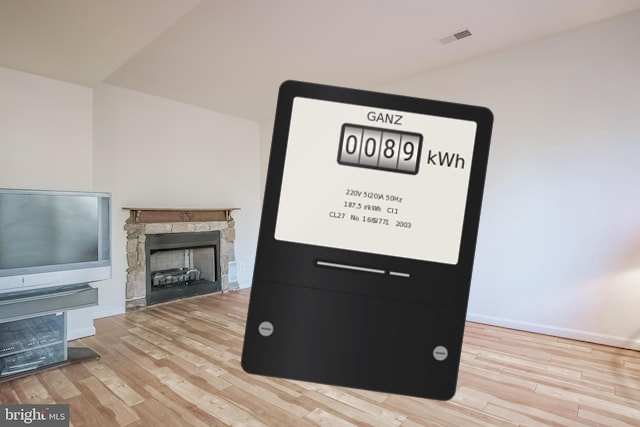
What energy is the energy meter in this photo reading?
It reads 89 kWh
